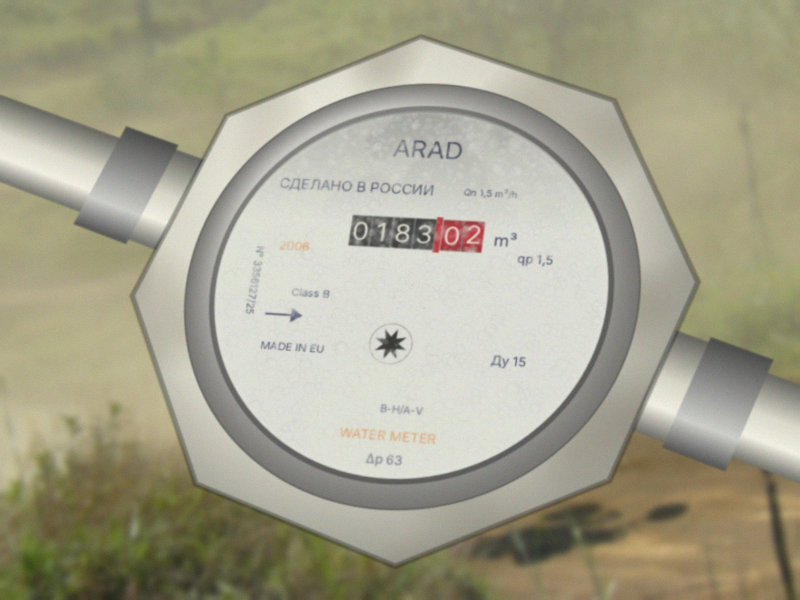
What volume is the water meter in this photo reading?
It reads 183.02 m³
